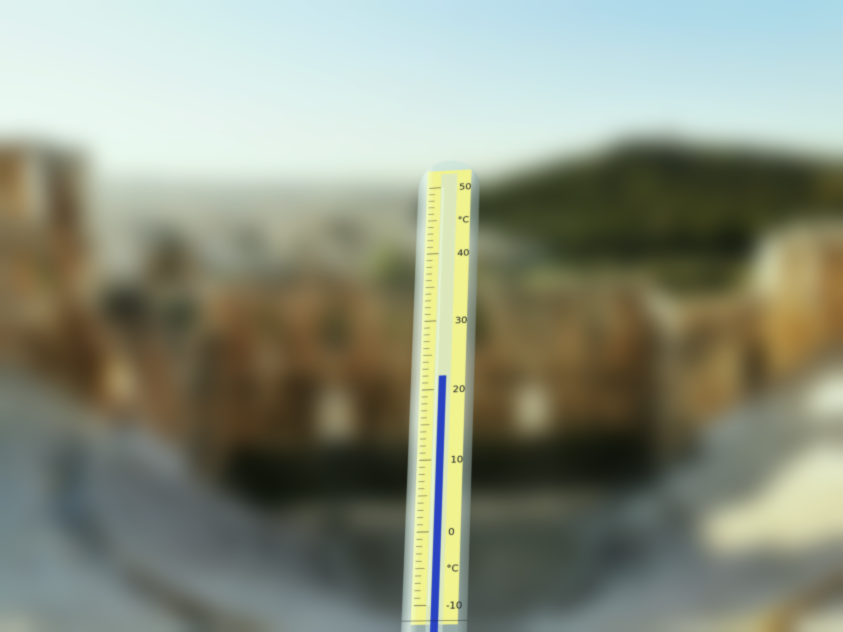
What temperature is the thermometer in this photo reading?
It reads 22 °C
